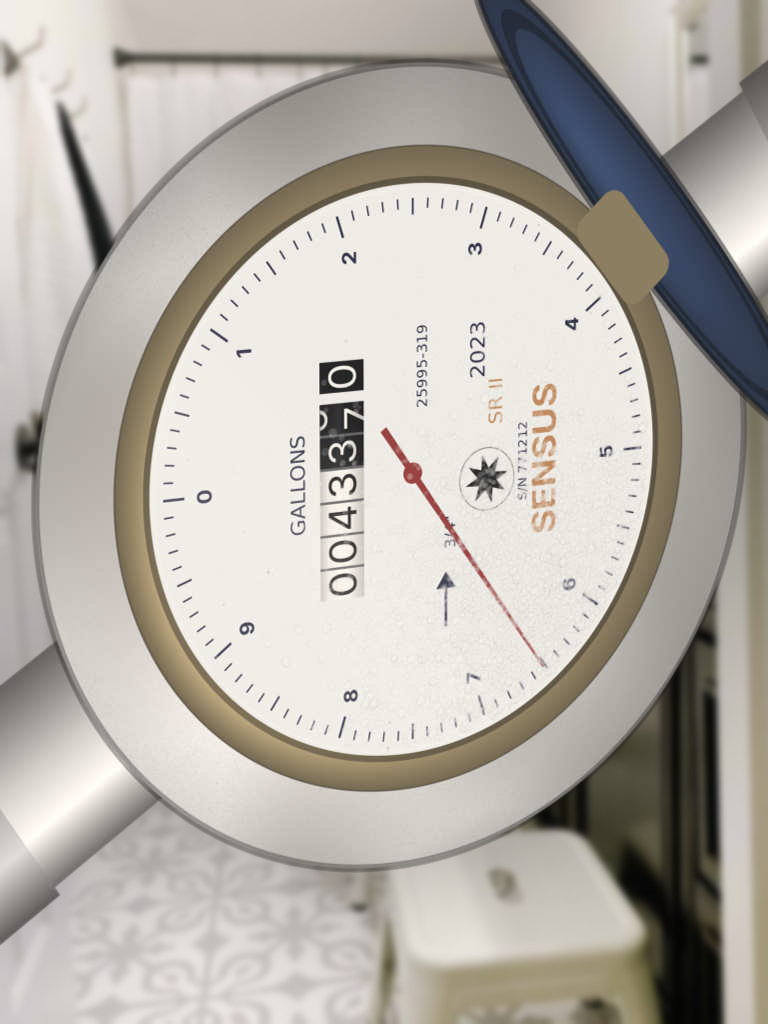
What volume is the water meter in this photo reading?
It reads 43366.5 gal
